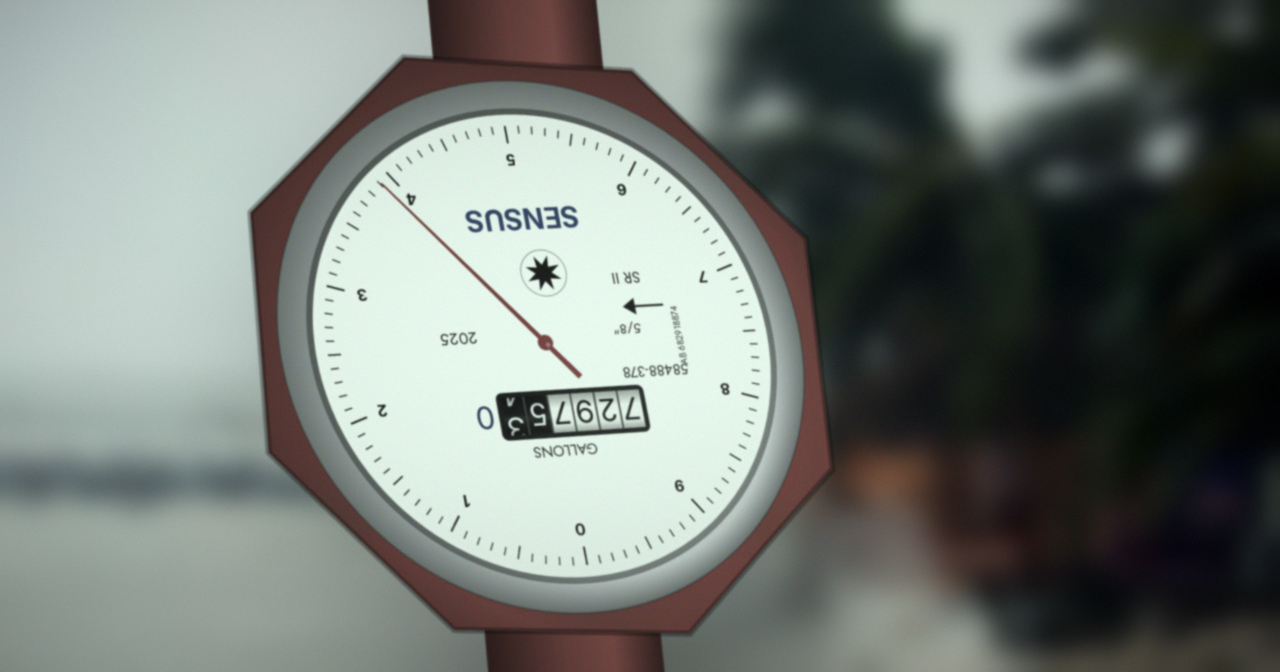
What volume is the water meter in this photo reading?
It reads 7297533.9 gal
